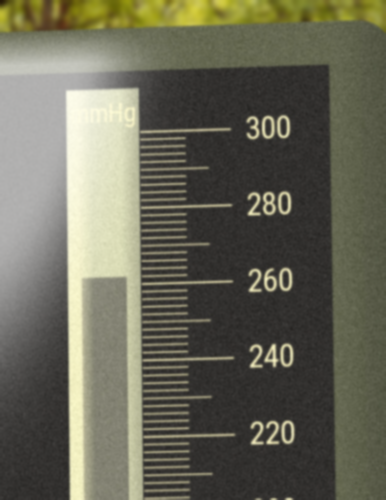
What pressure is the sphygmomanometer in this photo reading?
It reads 262 mmHg
